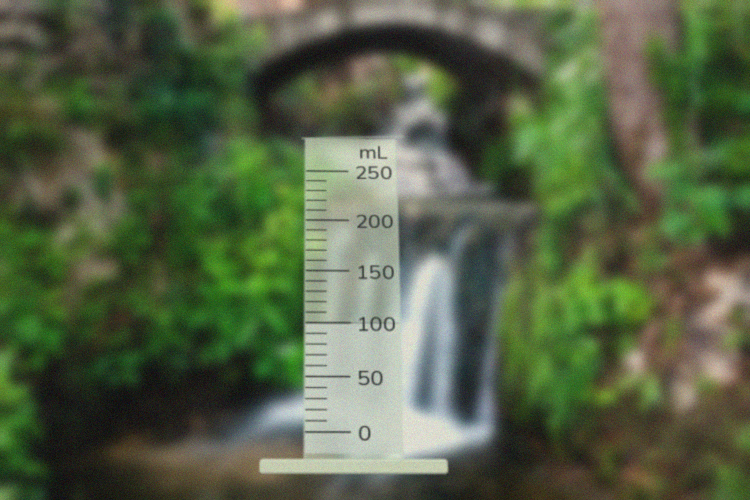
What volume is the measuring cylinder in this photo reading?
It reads 100 mL
